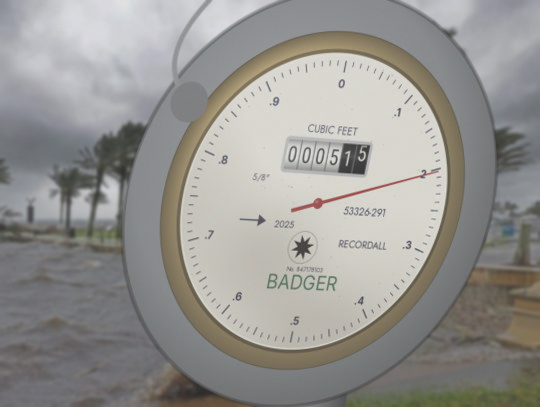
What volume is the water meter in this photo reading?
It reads 515.20 ft³
